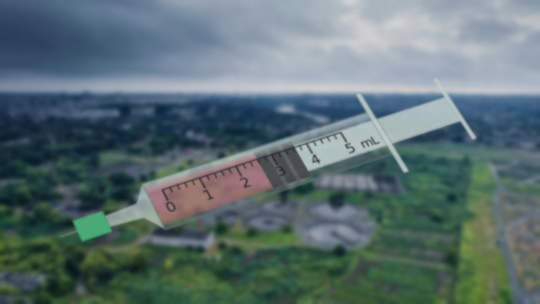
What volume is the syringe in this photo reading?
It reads 2.6 mL
